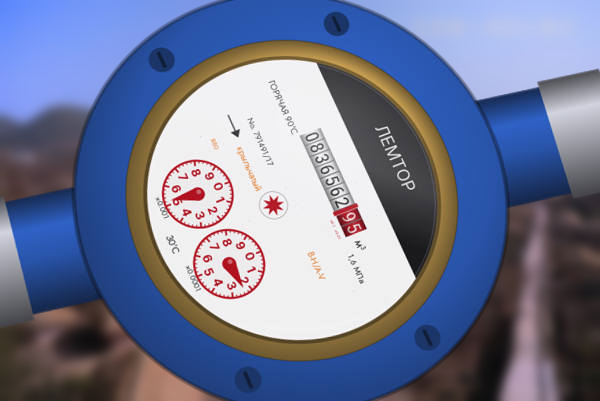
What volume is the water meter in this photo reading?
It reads 836562.9552 m³
